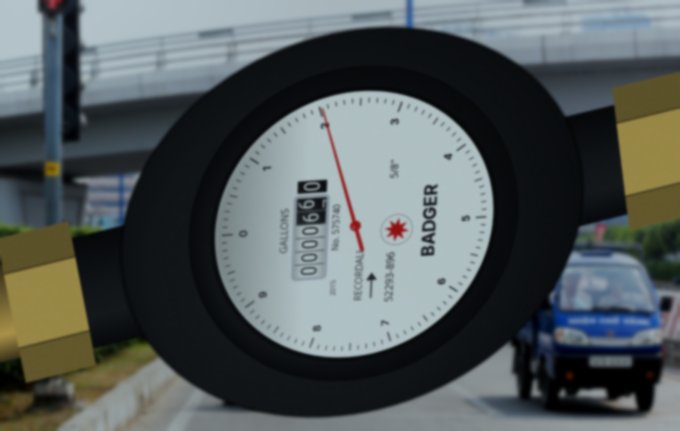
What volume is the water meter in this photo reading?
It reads 662.0 gal
